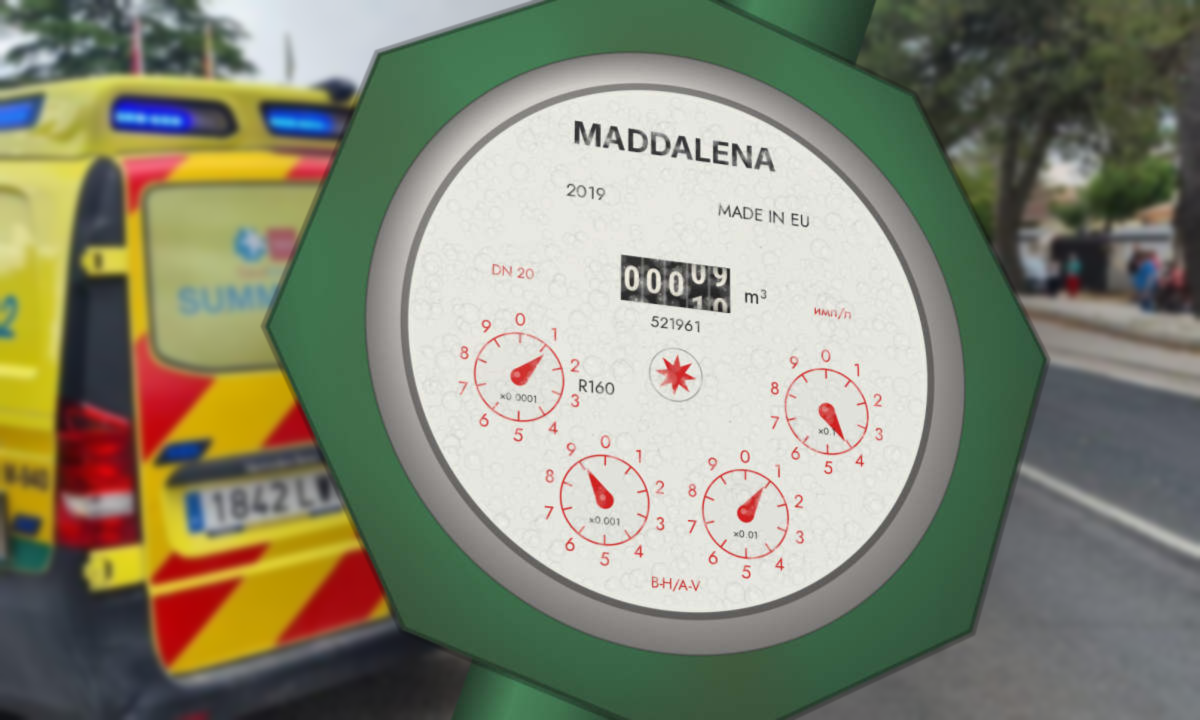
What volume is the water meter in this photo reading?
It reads 9.4091 m³
